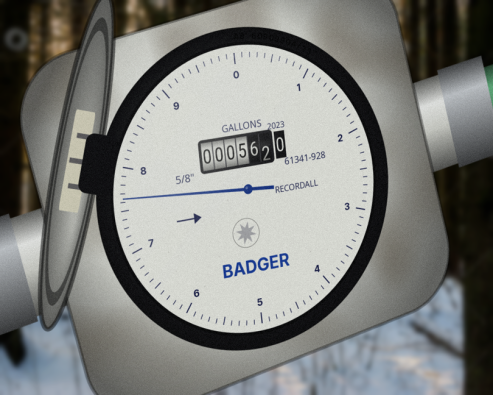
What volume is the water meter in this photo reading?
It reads 5617.6 gal
